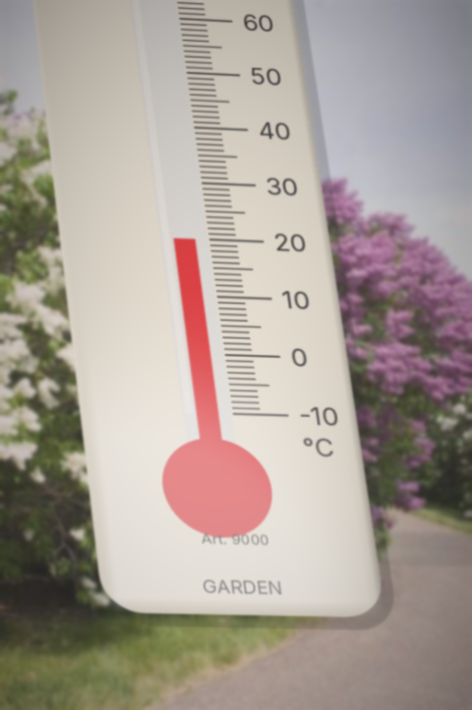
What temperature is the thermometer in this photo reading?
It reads 20 °C
